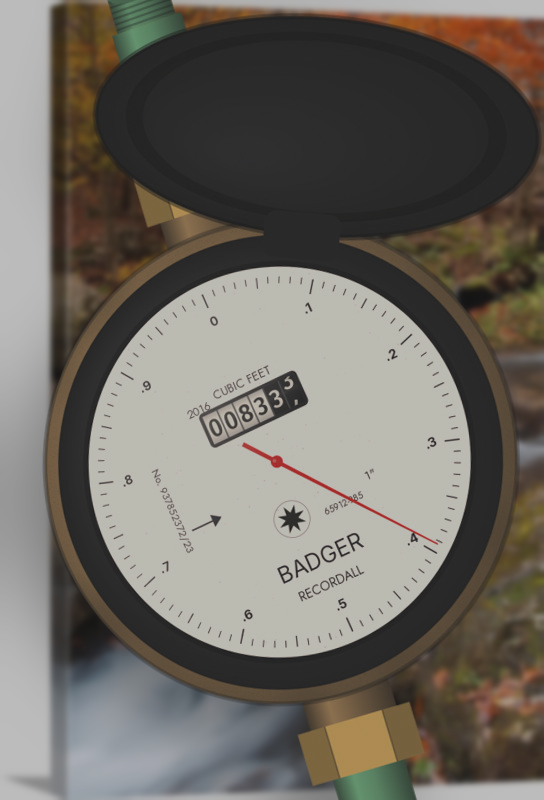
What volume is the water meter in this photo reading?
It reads 8333.39 ft³
